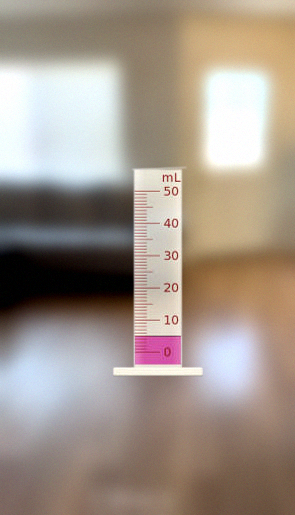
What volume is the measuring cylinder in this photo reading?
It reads 5 mL
